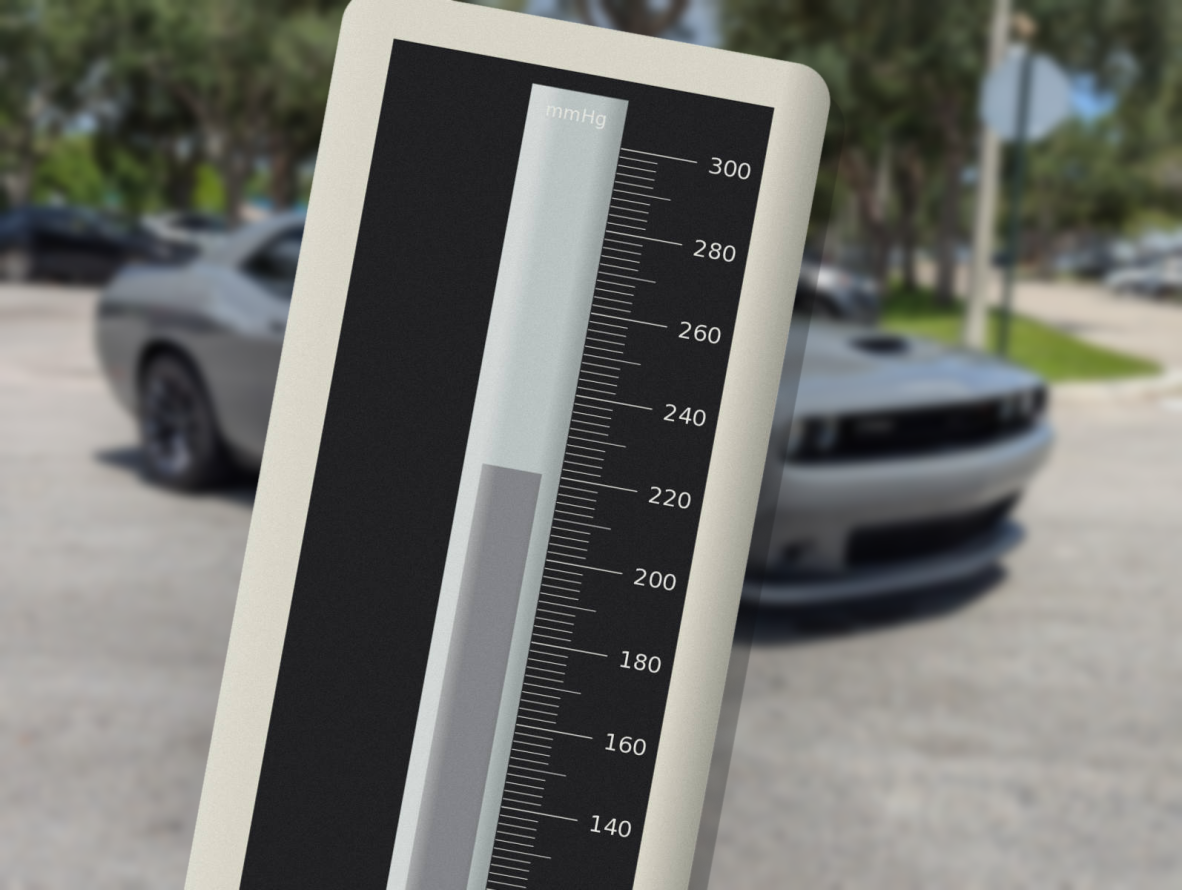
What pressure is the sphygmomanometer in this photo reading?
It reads 220 mmHg
